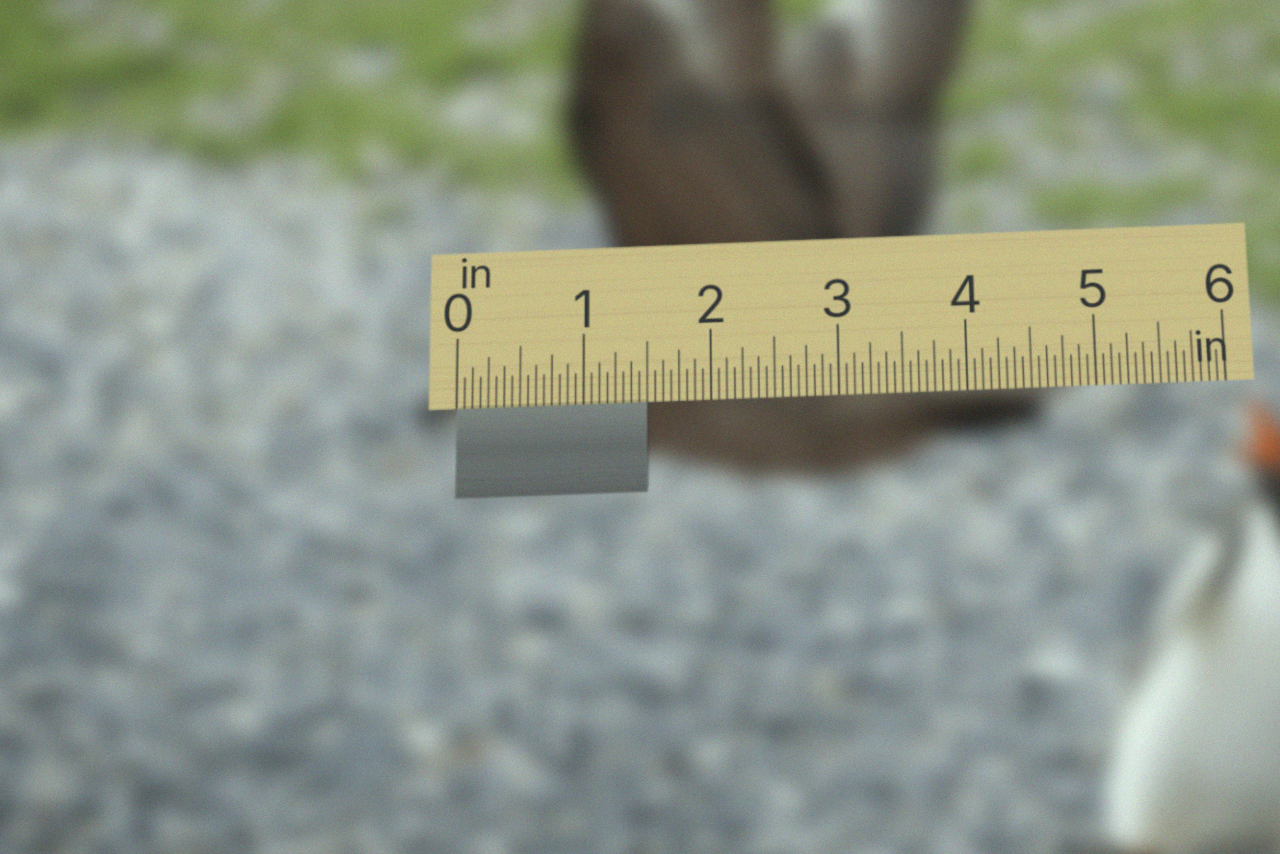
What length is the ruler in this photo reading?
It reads 1.5 in
